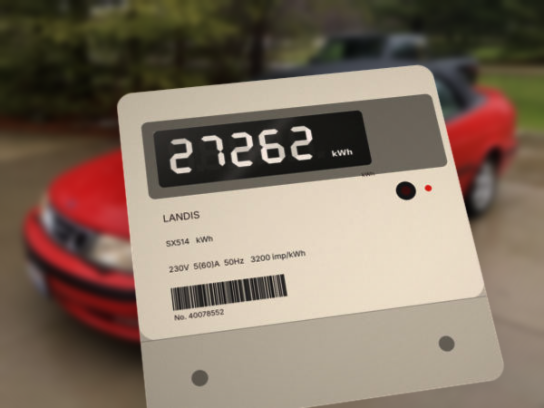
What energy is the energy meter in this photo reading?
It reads 27262 kWh
